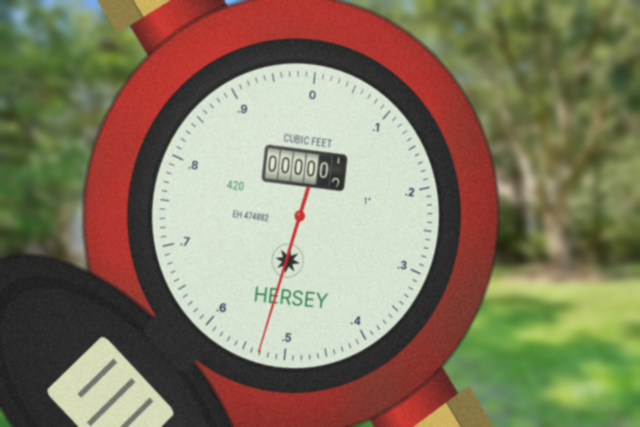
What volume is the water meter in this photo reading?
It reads 1.53 ft³
